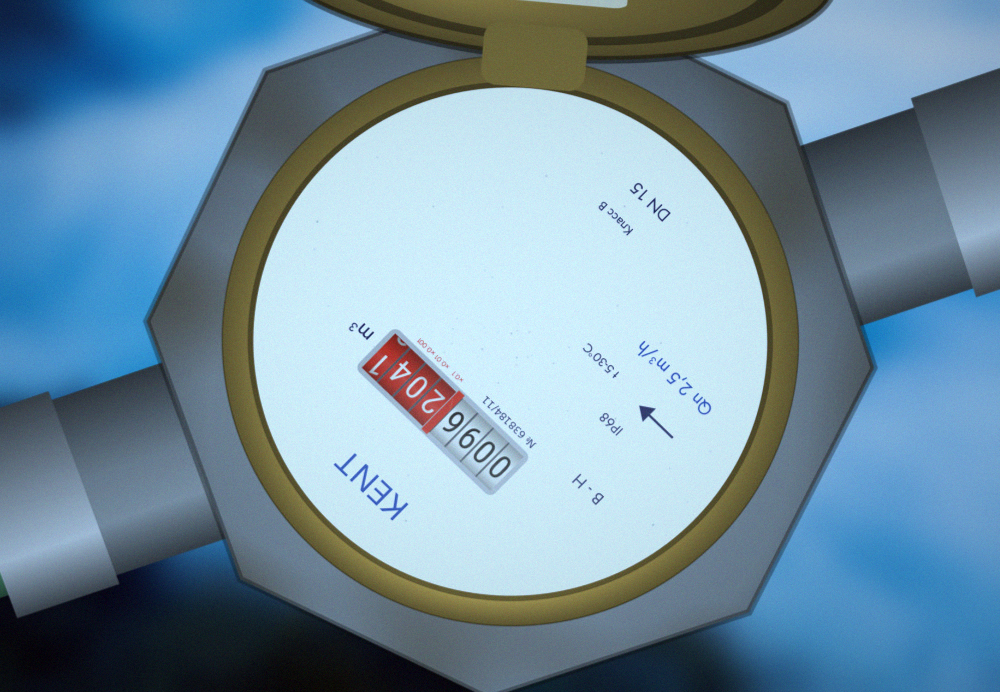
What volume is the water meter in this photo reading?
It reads 96.2041 m³
